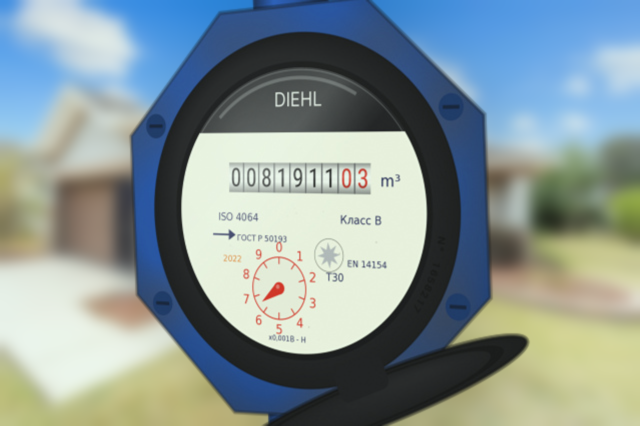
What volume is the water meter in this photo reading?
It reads 81911.036 m³
